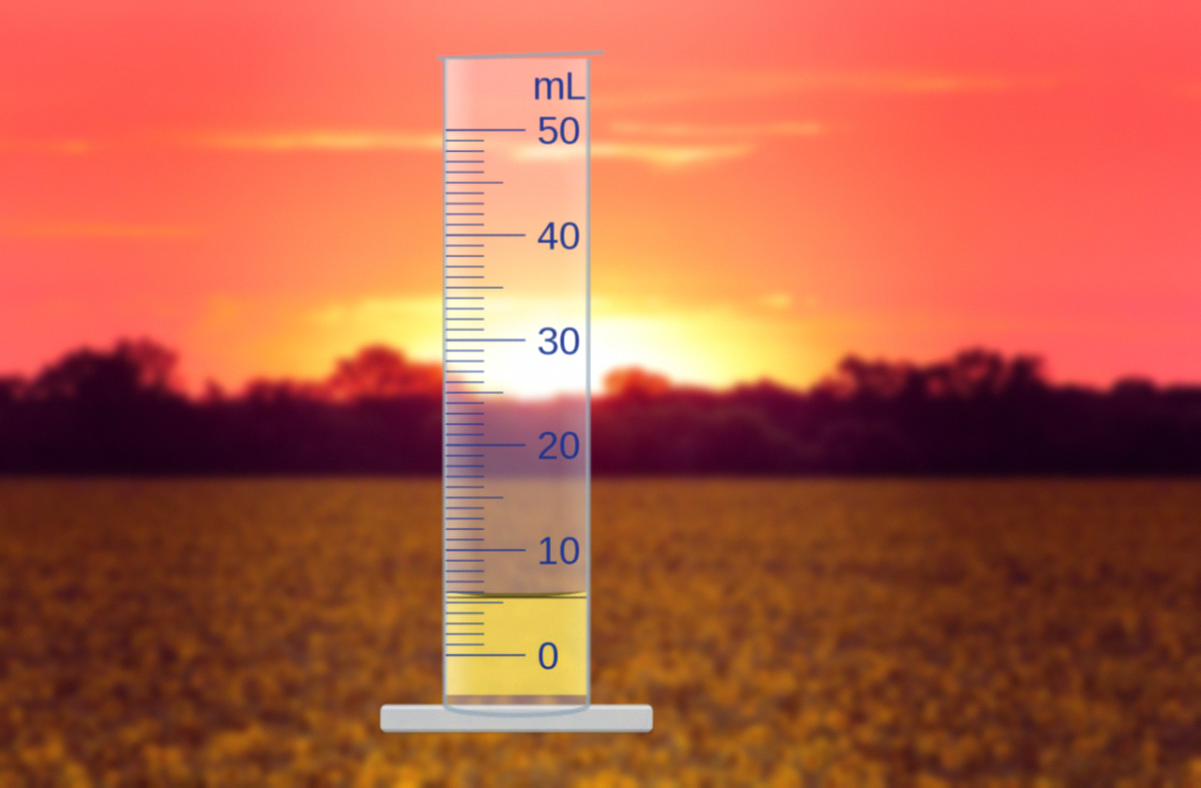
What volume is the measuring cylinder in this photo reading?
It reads 5.5 mL
